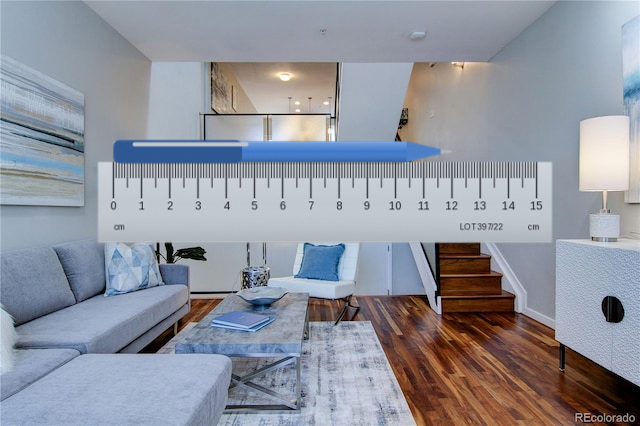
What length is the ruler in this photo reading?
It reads 12 cm
